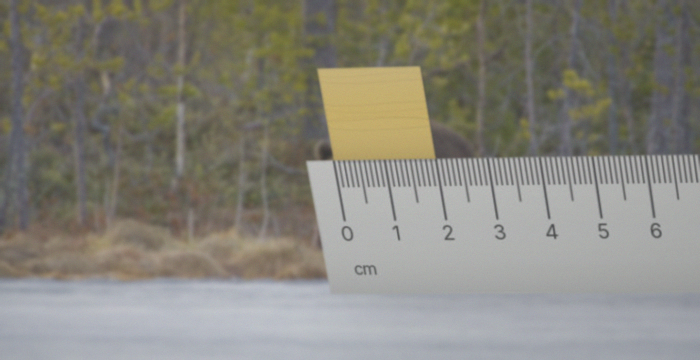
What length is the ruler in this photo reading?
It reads 2 cm
